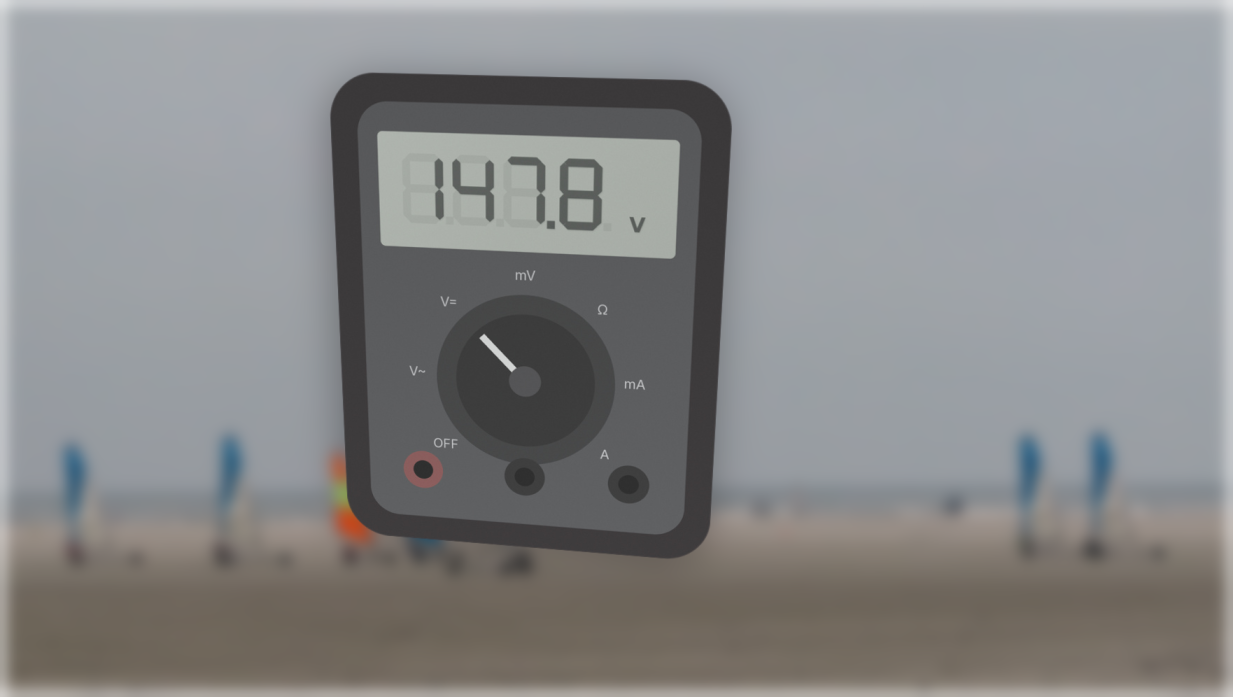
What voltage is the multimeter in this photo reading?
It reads 147.8 V
